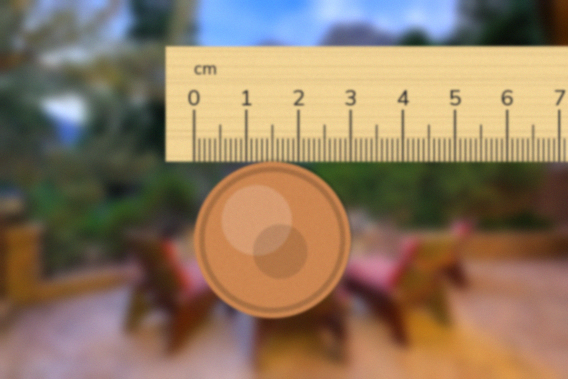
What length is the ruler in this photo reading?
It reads 3 cm
